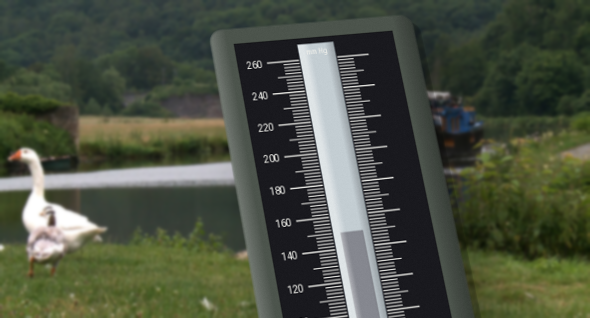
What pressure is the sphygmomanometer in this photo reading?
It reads 150 mmHg
